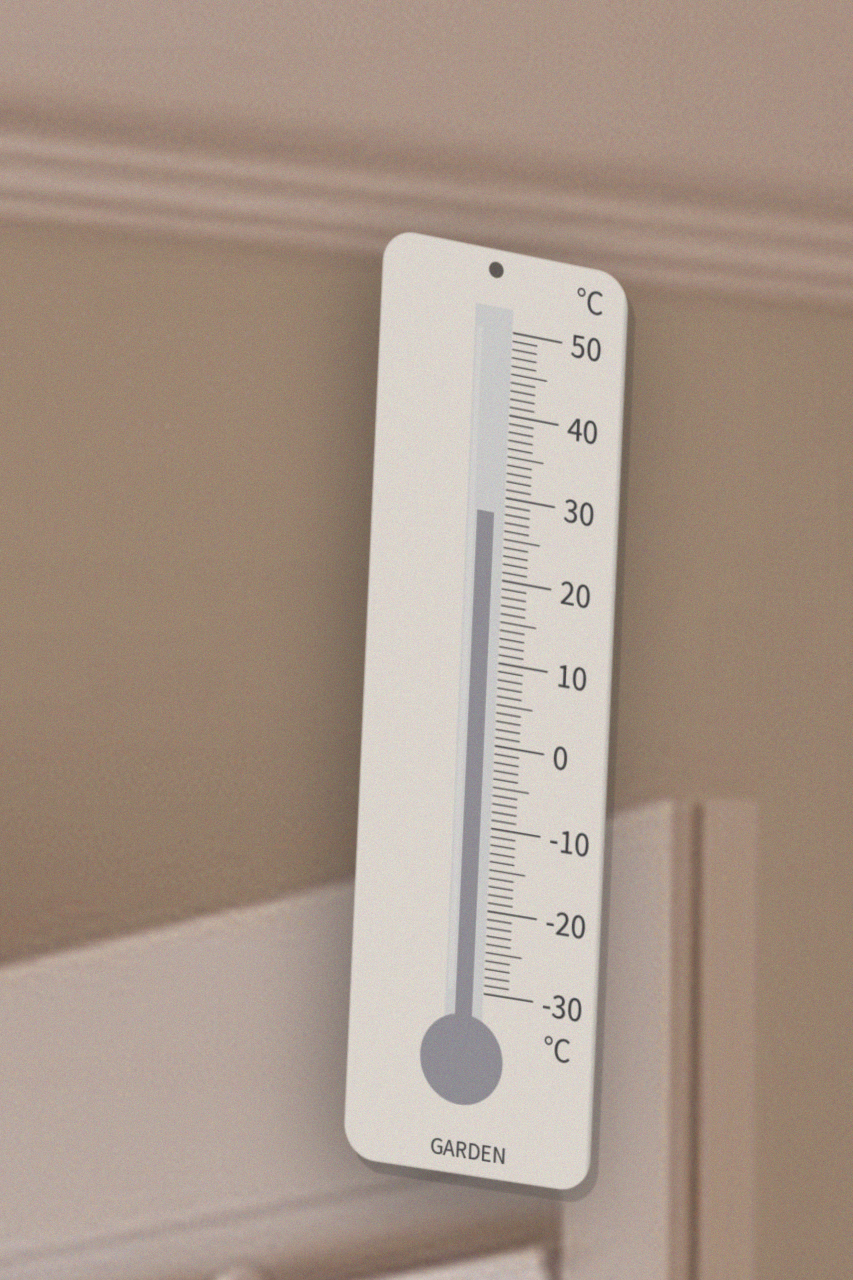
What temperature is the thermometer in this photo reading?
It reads 28 °C
